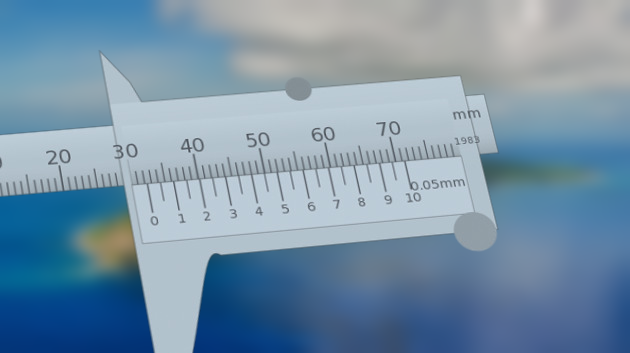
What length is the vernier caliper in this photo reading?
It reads 32.4 mm
